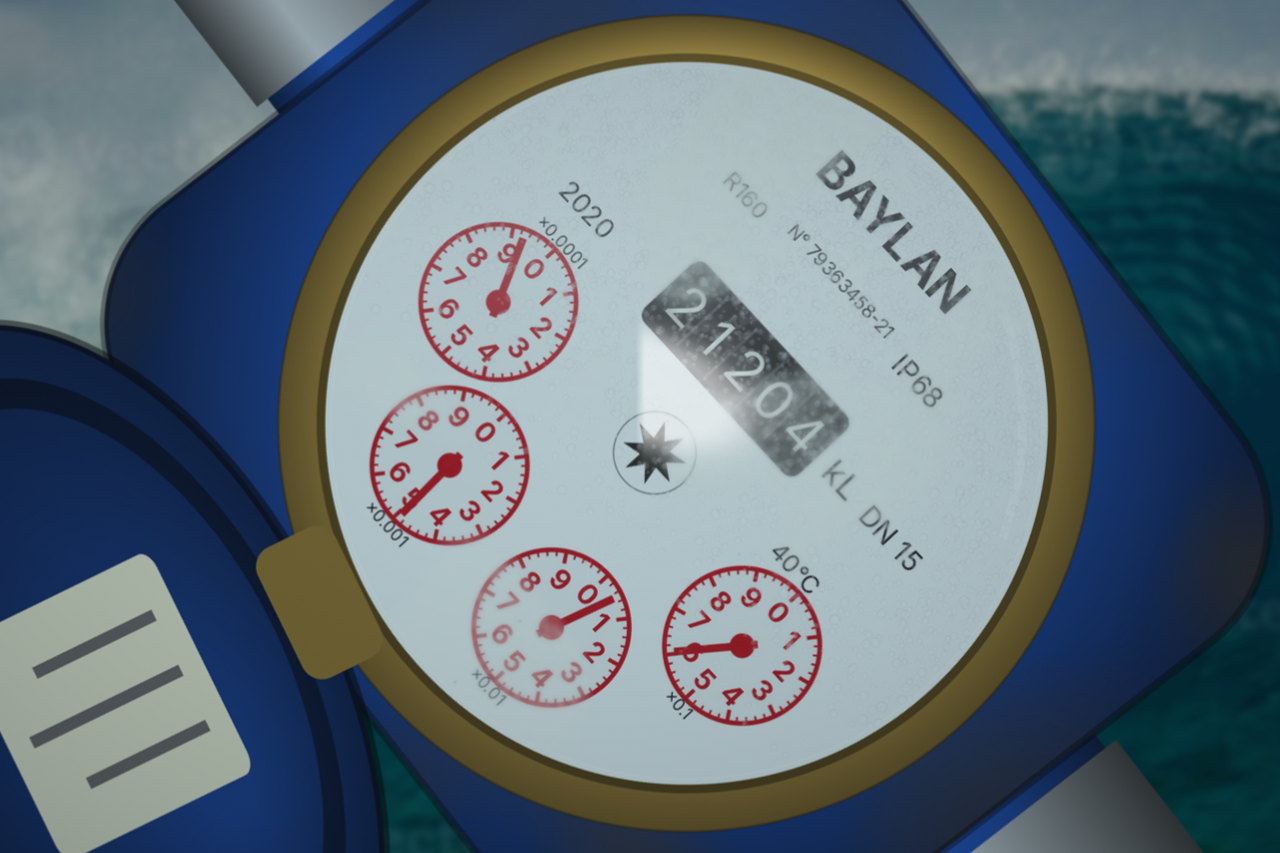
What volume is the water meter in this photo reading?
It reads 21204.6049 kL
